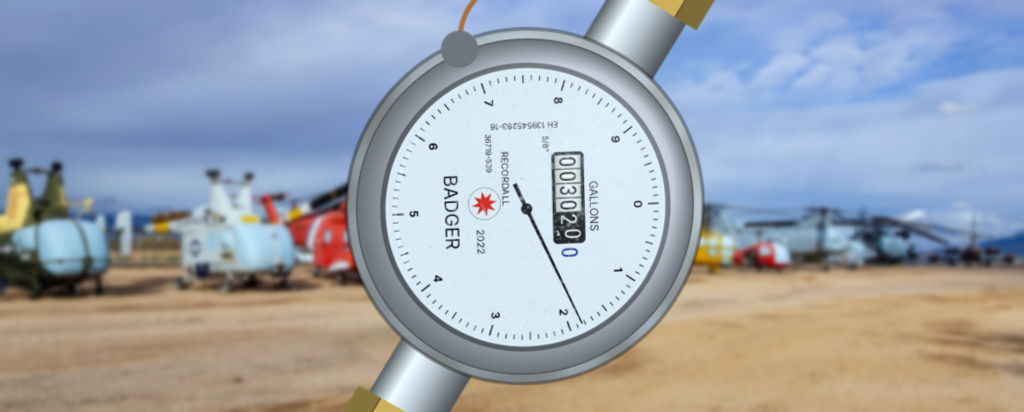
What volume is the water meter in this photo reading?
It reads 30201.8 gal
